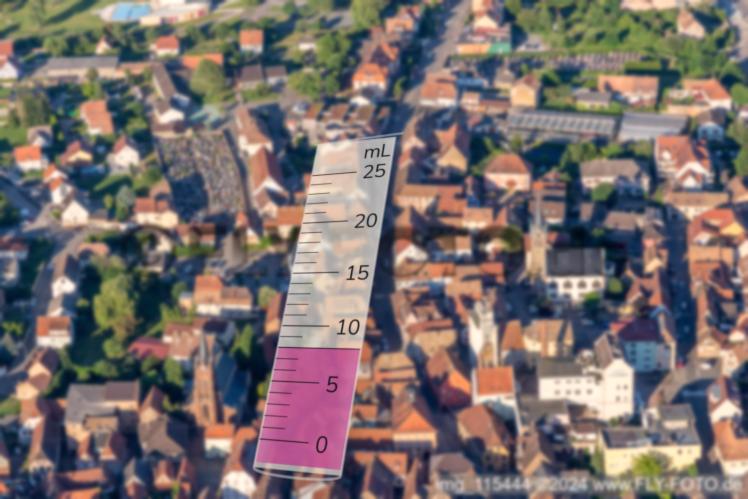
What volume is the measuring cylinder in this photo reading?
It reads 8 mL
